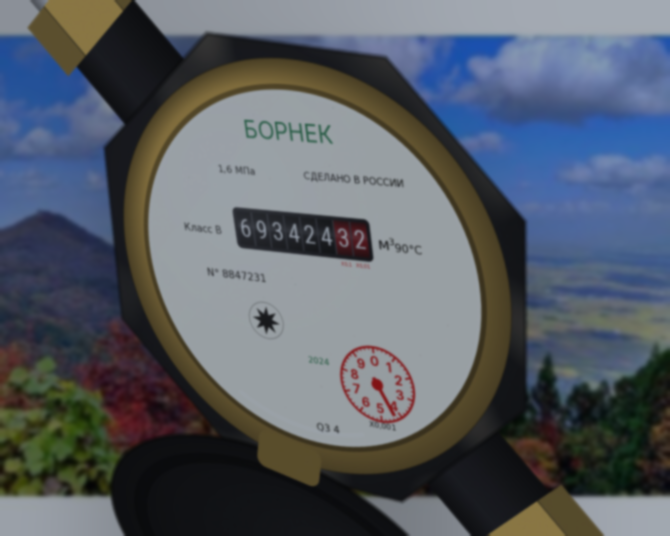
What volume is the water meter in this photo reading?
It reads 693424.324 m³
